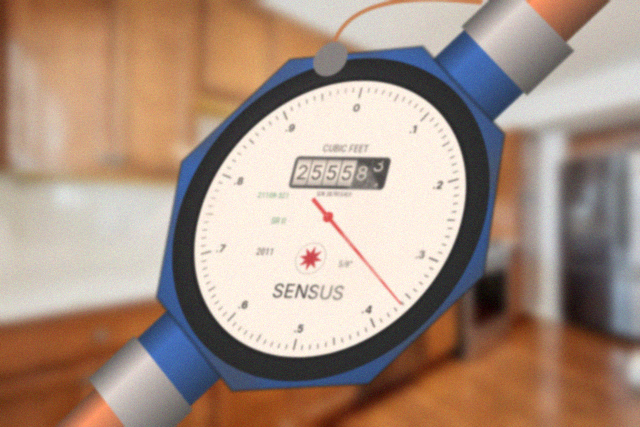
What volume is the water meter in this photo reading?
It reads 255583.36 ft³
